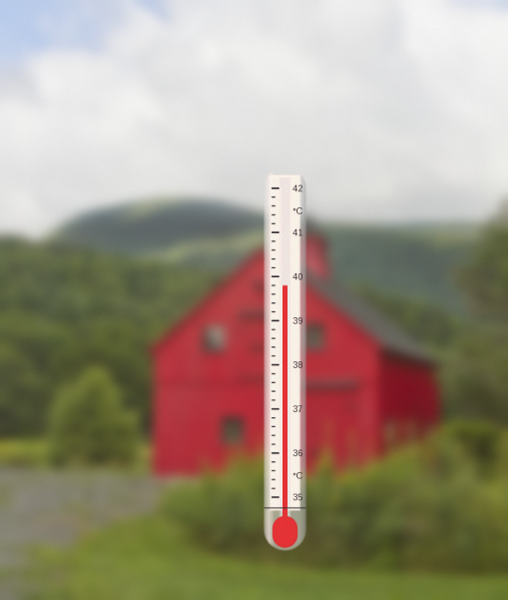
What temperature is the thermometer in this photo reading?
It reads 39.8 °C
